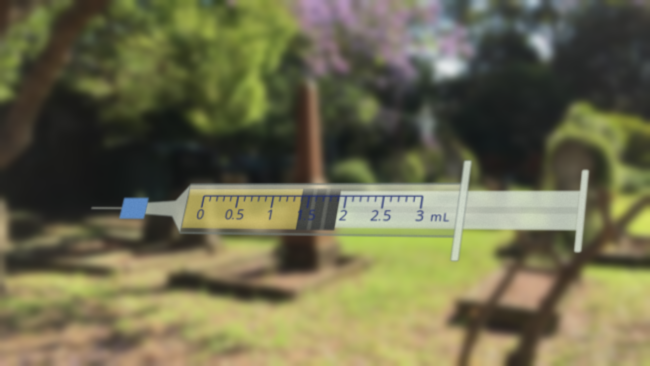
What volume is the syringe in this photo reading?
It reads 1.4 mL
